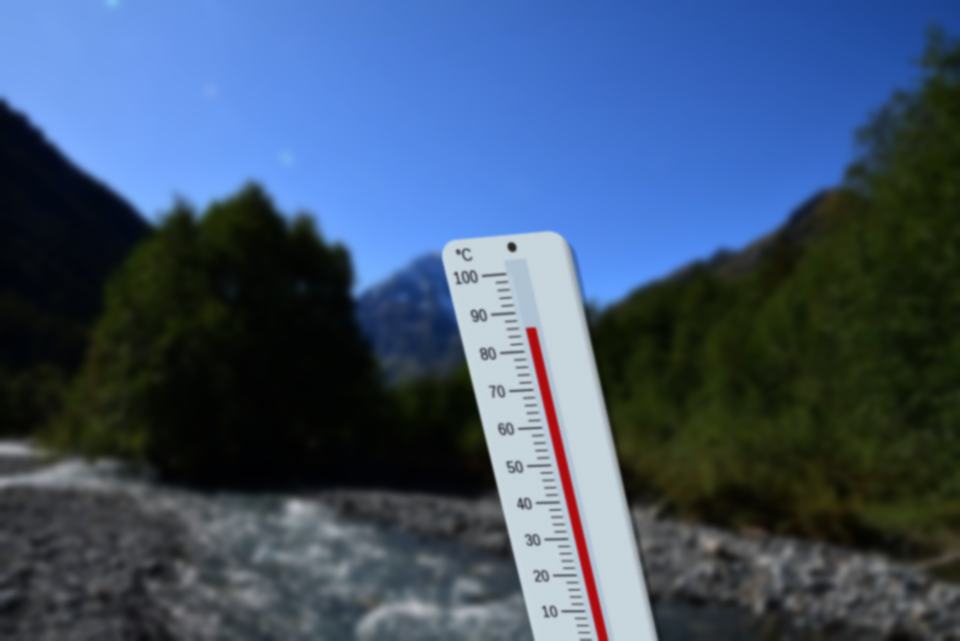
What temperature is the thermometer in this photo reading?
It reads 86 °C
